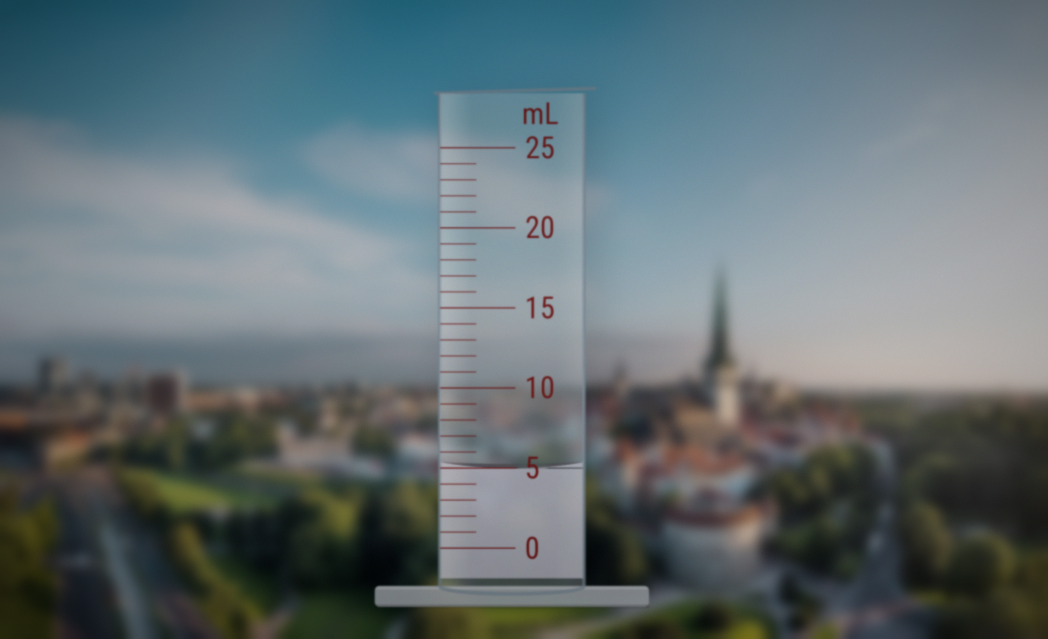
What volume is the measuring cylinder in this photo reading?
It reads 5 mL
